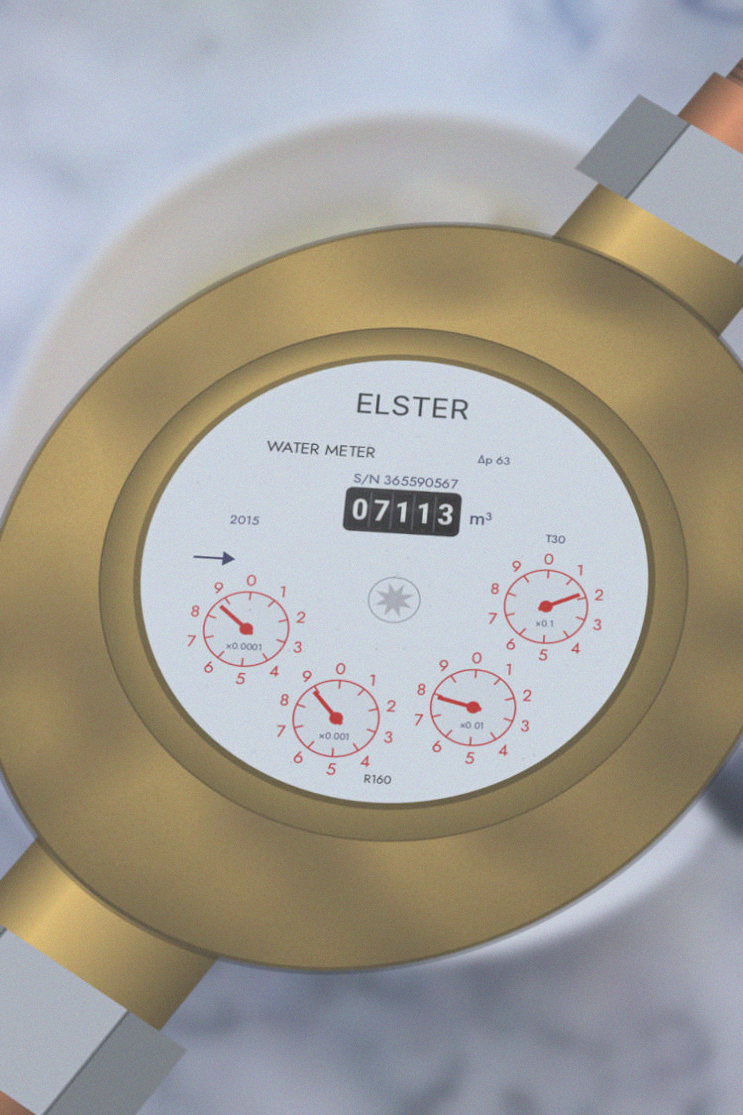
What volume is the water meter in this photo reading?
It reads 7113.1788 m³
